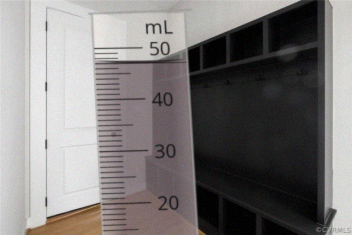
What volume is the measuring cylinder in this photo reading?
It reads 47 mL
